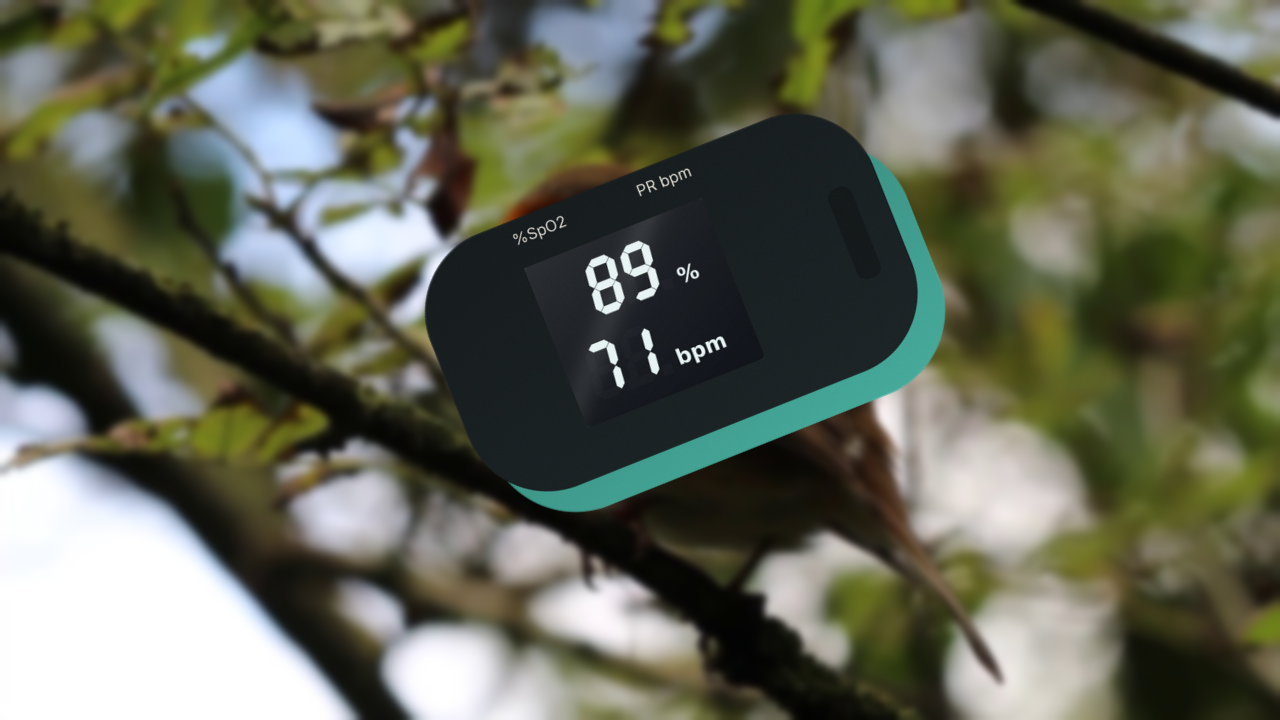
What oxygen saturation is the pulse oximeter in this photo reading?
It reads 89 %
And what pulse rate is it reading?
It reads 71 bpm
